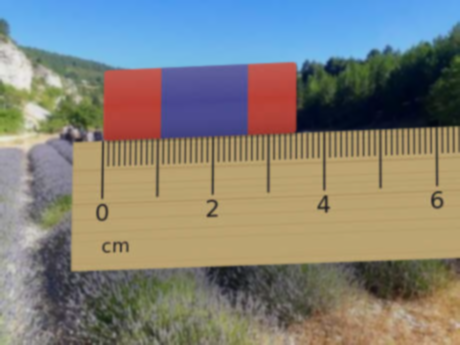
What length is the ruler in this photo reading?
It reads 3.5 cm
